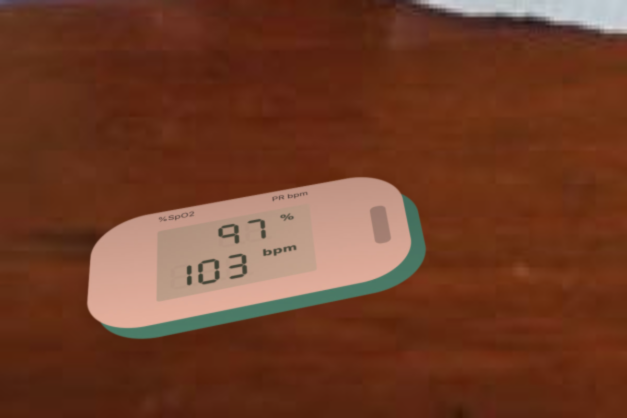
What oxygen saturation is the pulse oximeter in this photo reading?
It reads 97 %
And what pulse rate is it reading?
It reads 103 bpm
